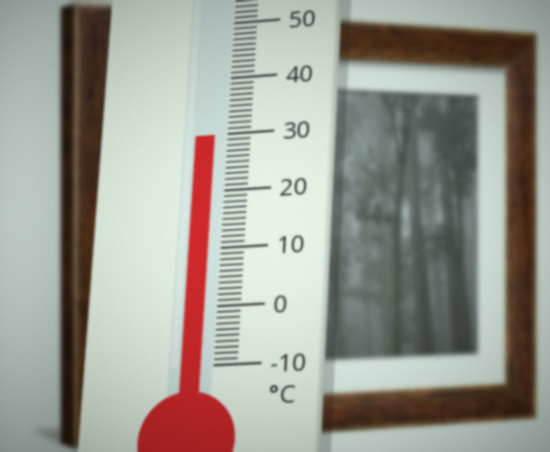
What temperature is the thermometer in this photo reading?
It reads 30 °C
